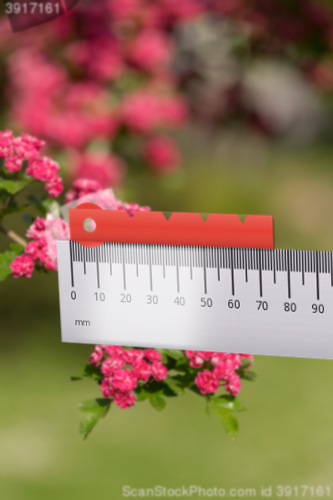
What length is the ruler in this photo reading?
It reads 75 mm
